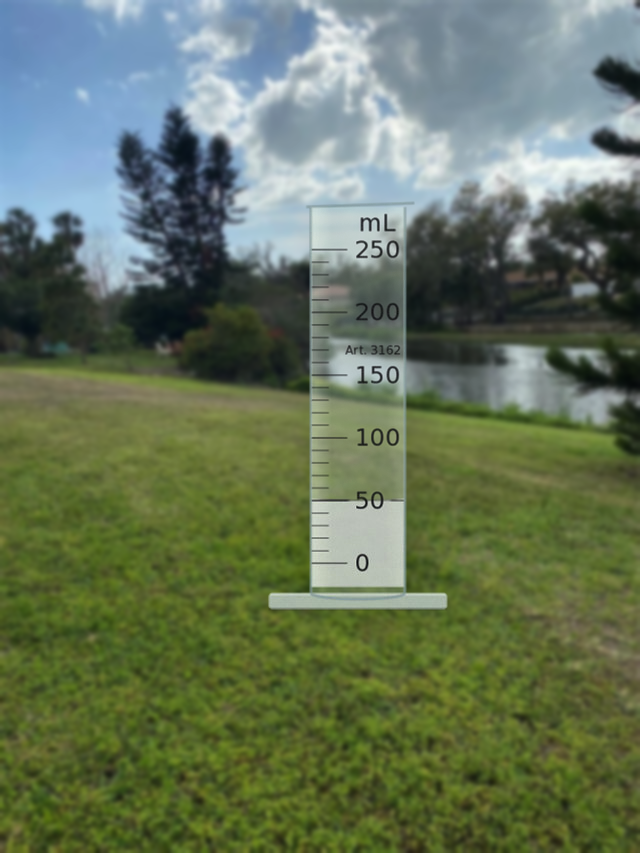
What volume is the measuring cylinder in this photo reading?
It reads 50 mL
